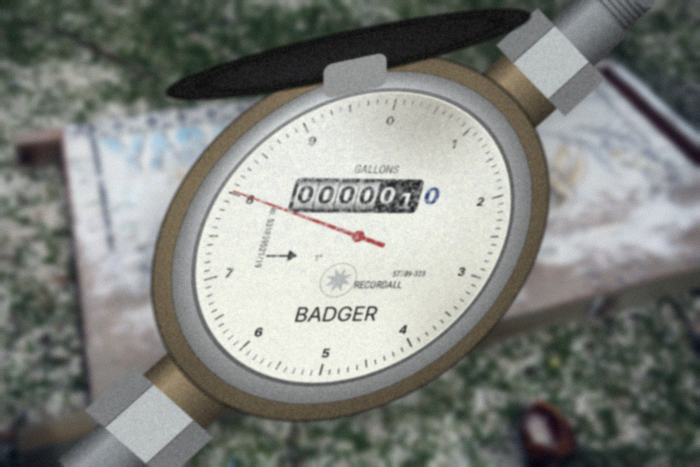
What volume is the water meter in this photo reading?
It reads 8.0 gal
